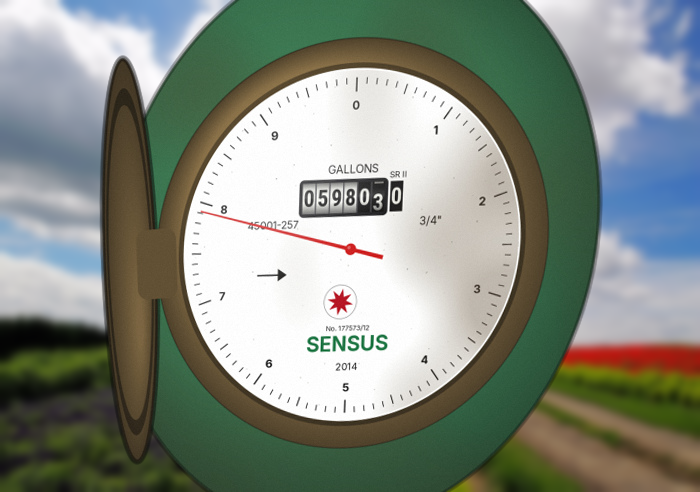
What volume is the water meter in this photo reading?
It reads 598027.9 gal
